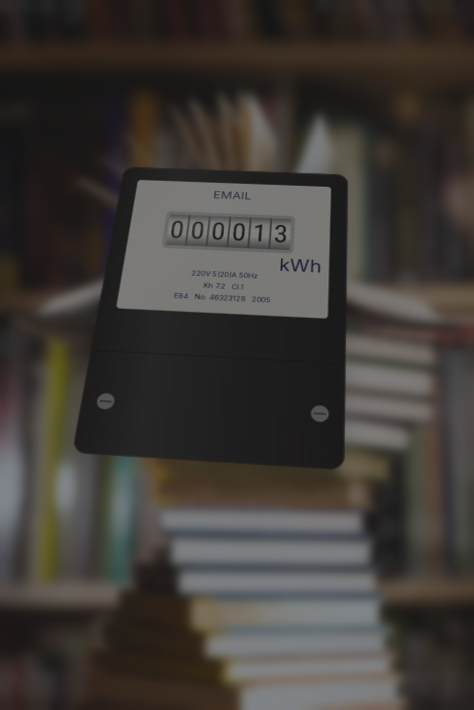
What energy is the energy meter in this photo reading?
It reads 13 kWh
